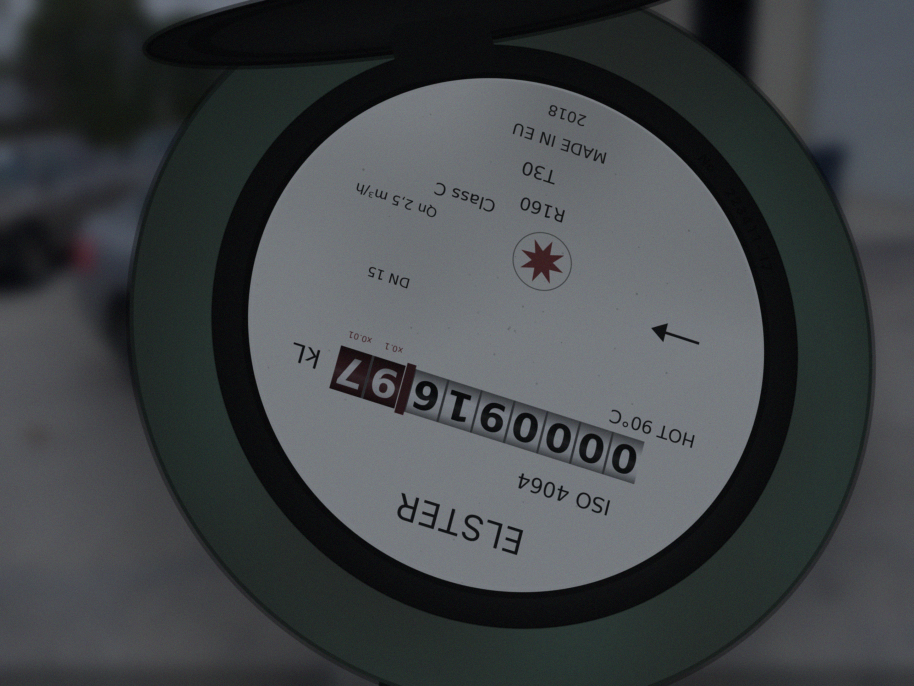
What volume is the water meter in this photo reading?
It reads 916.97 kL
